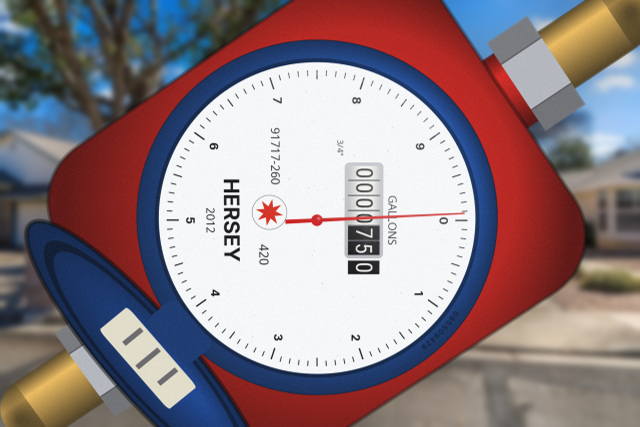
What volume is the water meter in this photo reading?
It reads 749.9 gal
